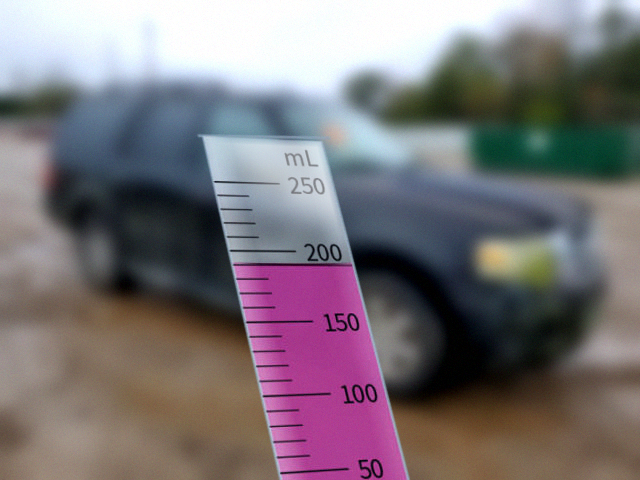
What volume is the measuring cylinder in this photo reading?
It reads 190 mL
